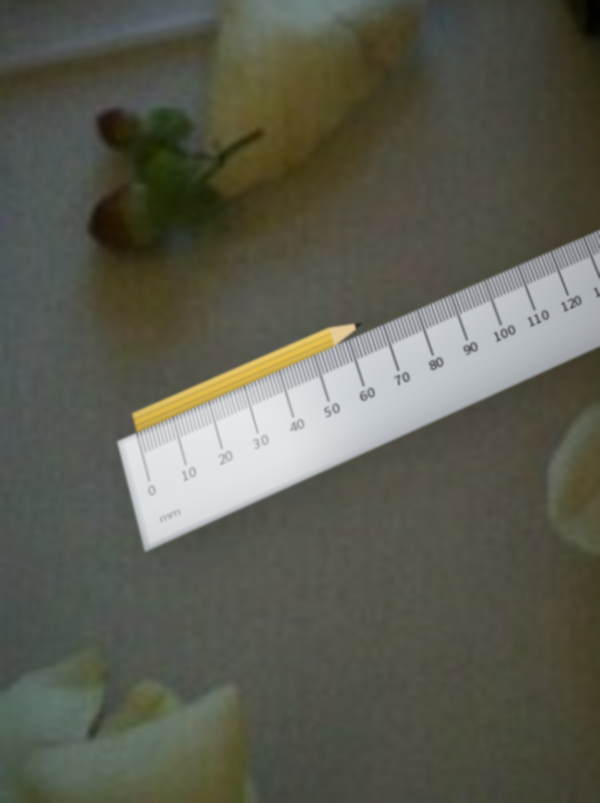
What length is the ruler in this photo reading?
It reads 65 mm
